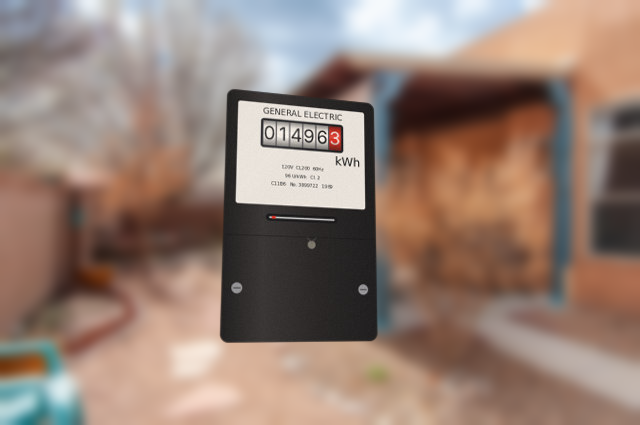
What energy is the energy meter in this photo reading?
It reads 1496.3 kWh
